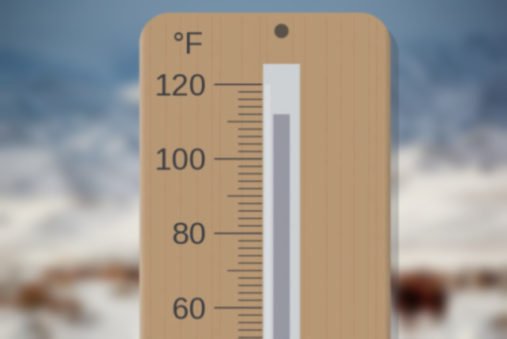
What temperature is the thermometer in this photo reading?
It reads 112 °F
